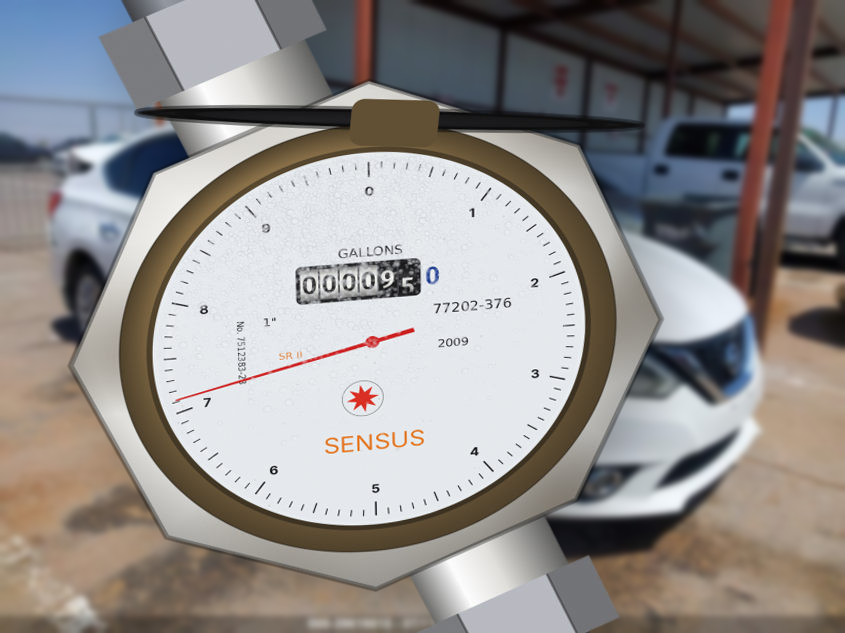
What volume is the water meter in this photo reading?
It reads 947.1 gal
